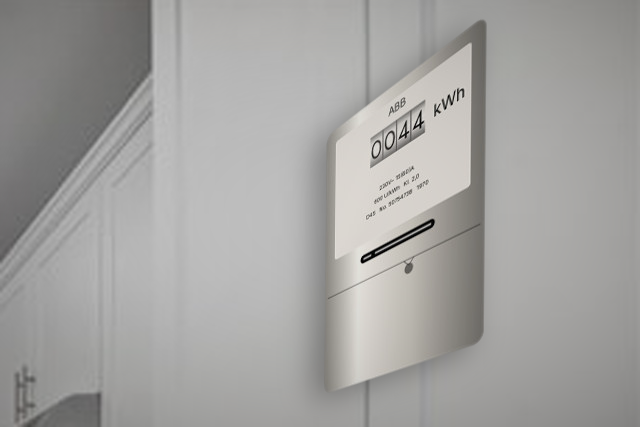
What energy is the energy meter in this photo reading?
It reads 44 kWh
